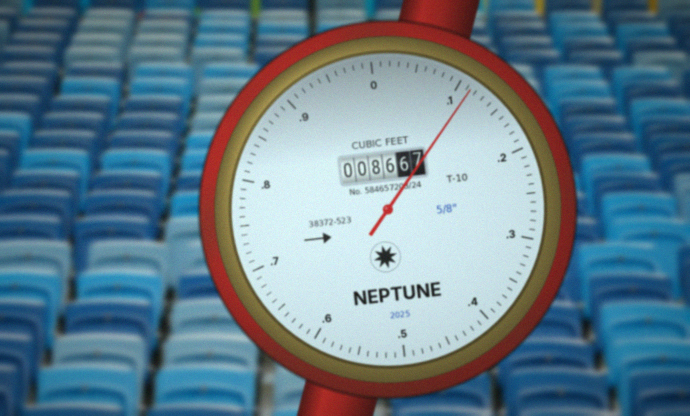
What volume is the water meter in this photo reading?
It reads 8667.11 ft³
